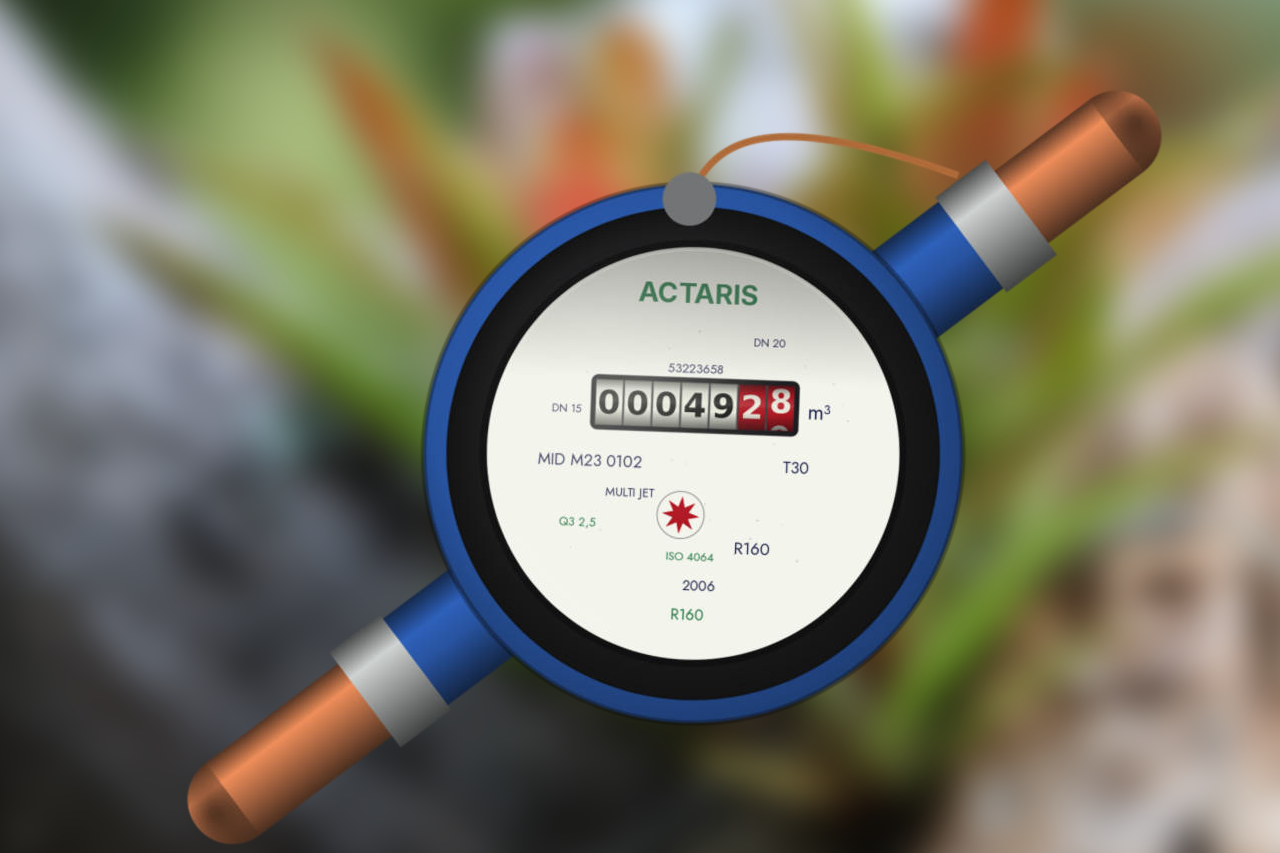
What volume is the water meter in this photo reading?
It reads 49.28 m³
